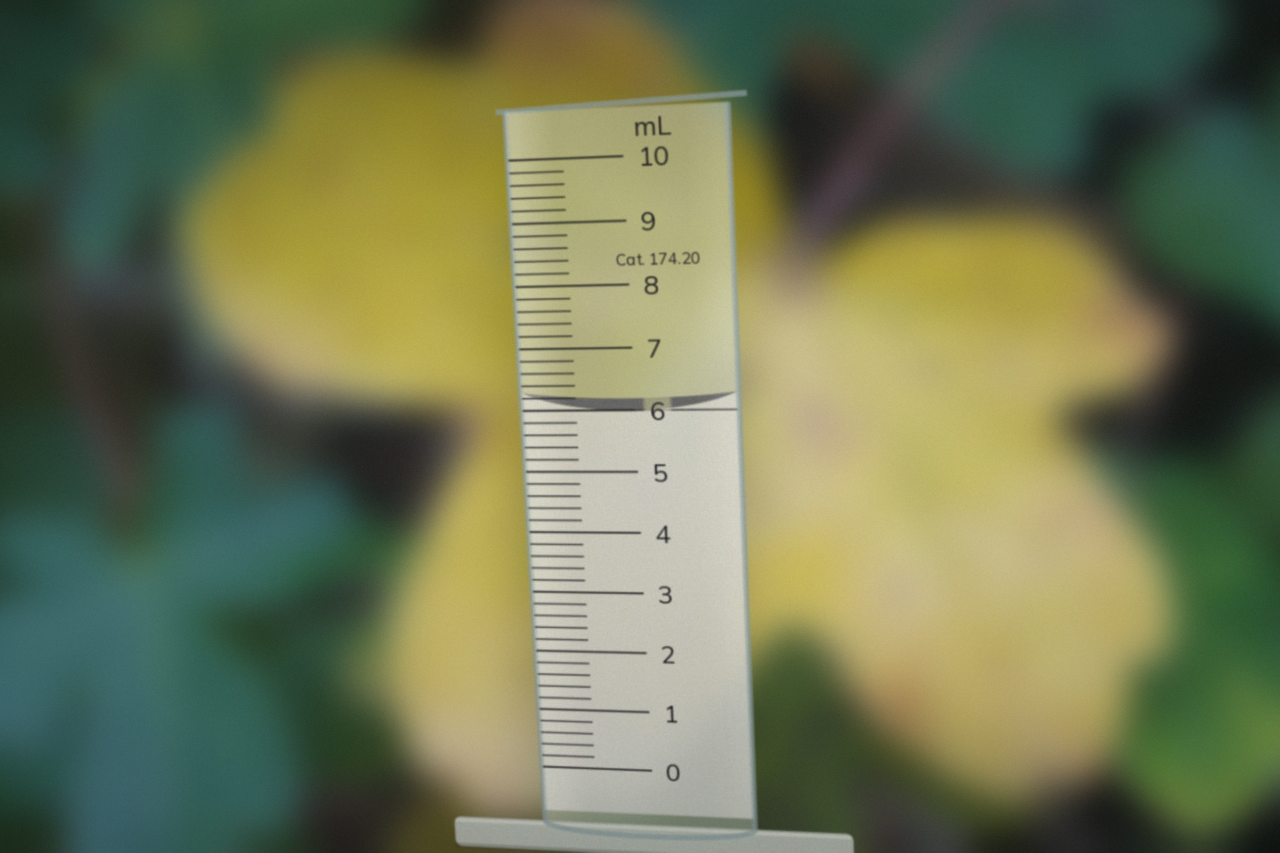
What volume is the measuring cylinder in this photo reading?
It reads 6 mL
